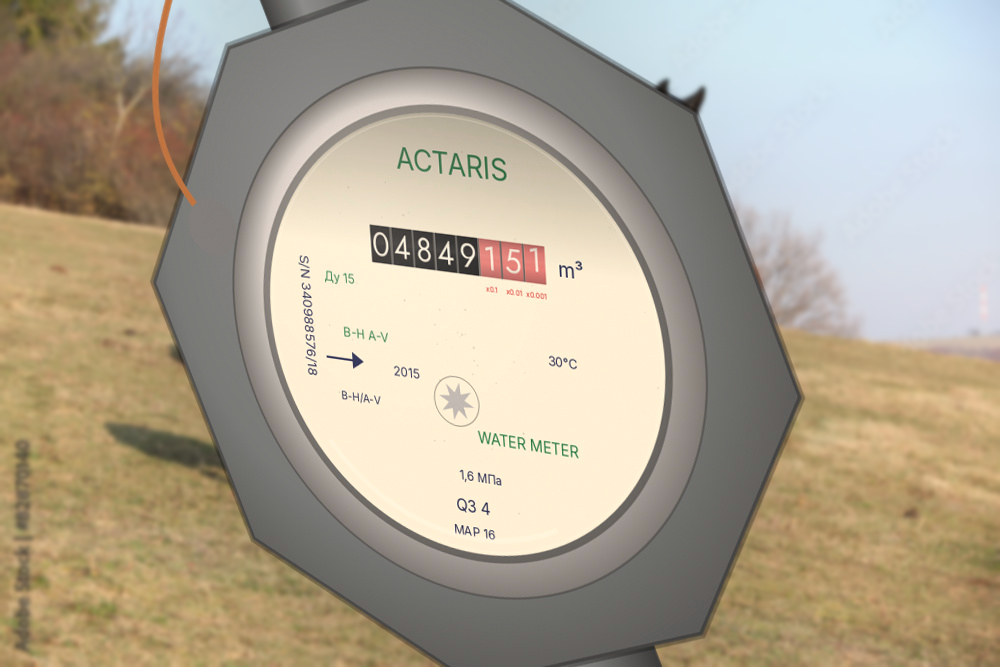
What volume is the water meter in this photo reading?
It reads 4849.151 m³
